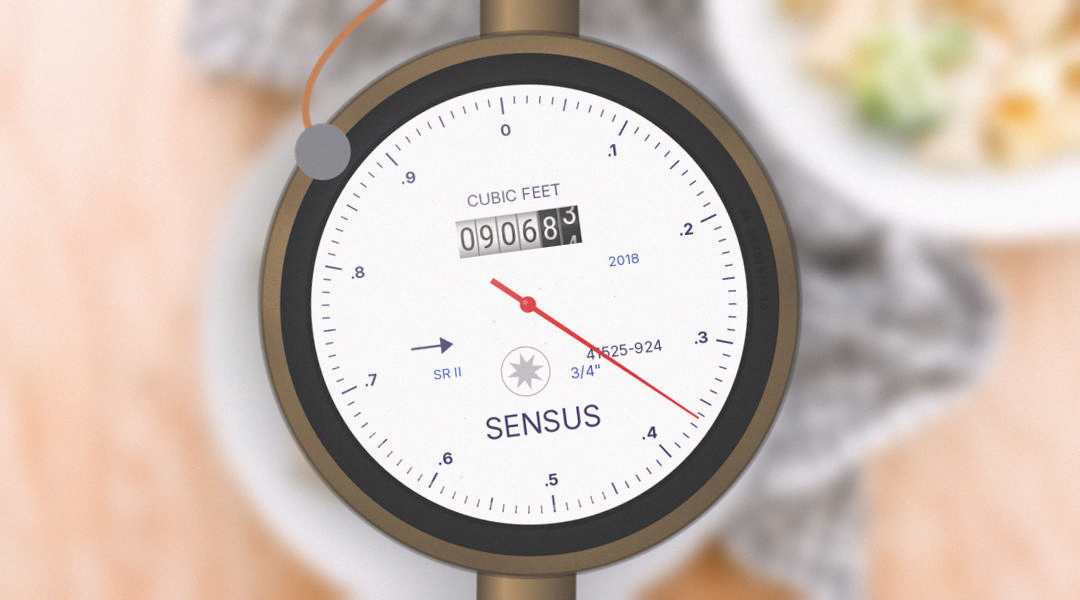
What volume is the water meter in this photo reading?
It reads 90683.36 ft³
